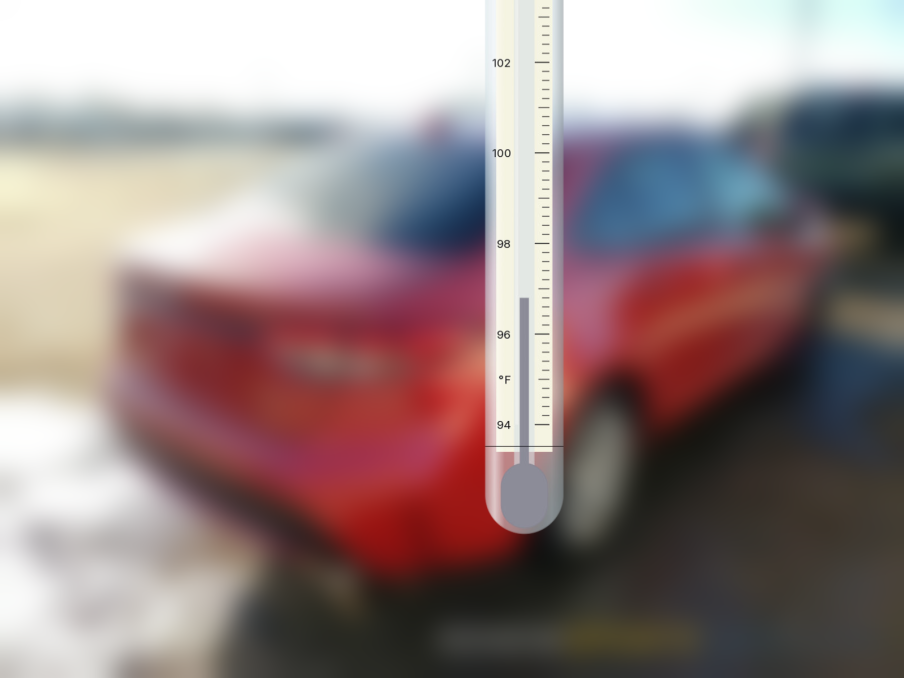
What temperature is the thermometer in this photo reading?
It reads 96.8 °F
